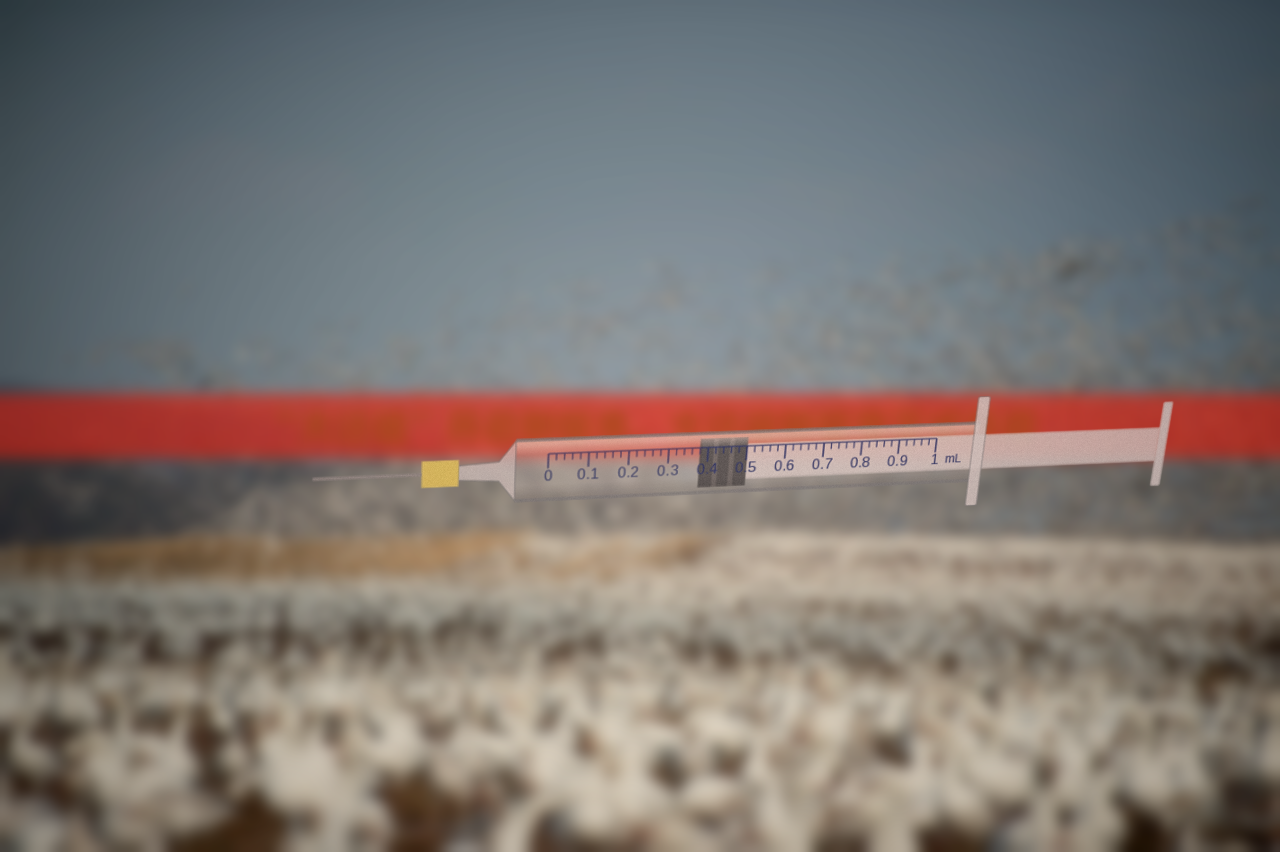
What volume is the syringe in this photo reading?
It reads 0.38 mL
